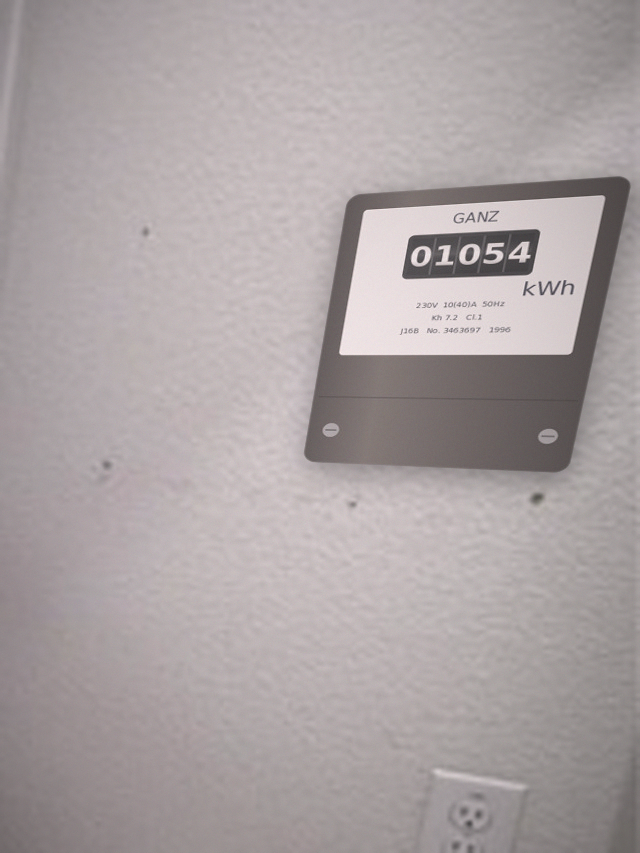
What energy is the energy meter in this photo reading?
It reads 1054 kWh
